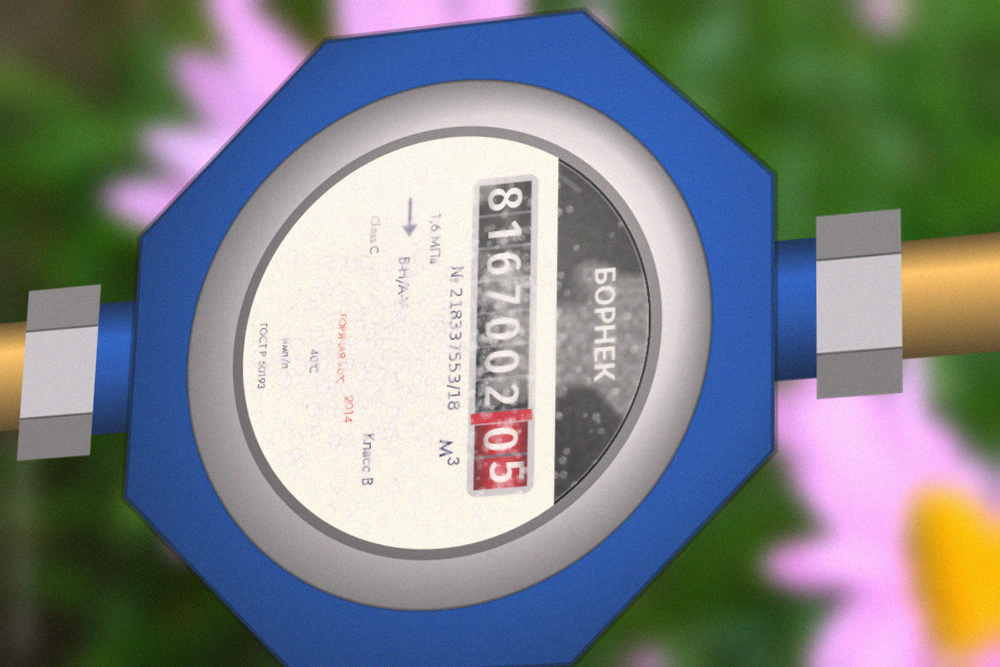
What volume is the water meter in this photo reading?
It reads 8167002.05 m³
